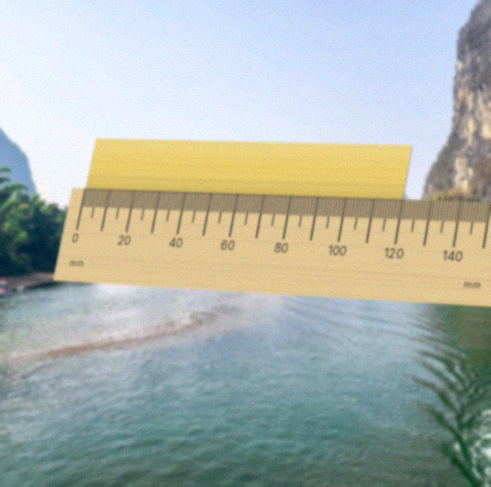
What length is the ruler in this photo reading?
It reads 120 mm
